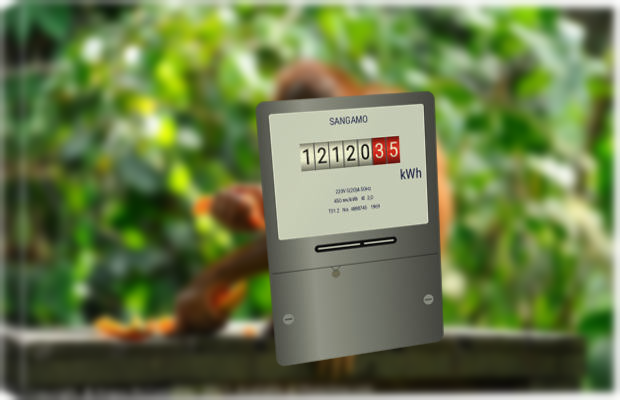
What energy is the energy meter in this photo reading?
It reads 12120.35 kWh
